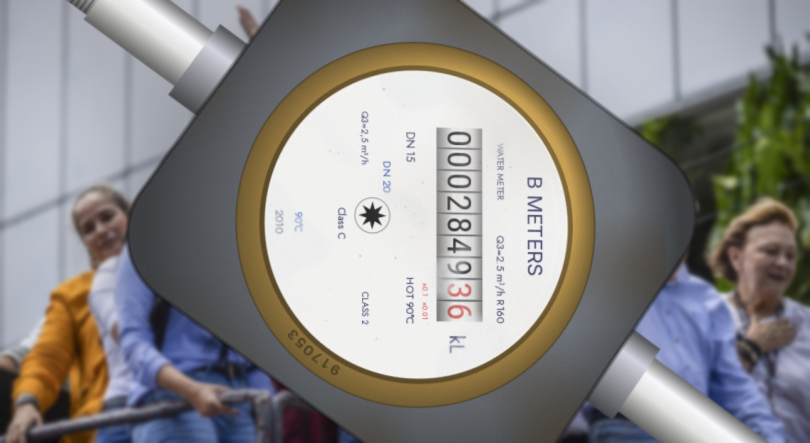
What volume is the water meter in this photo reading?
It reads 2849.36 kL
